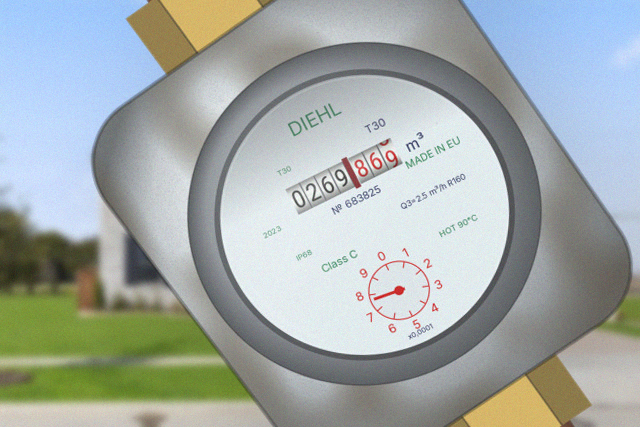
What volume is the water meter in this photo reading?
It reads 269.8687 m³
